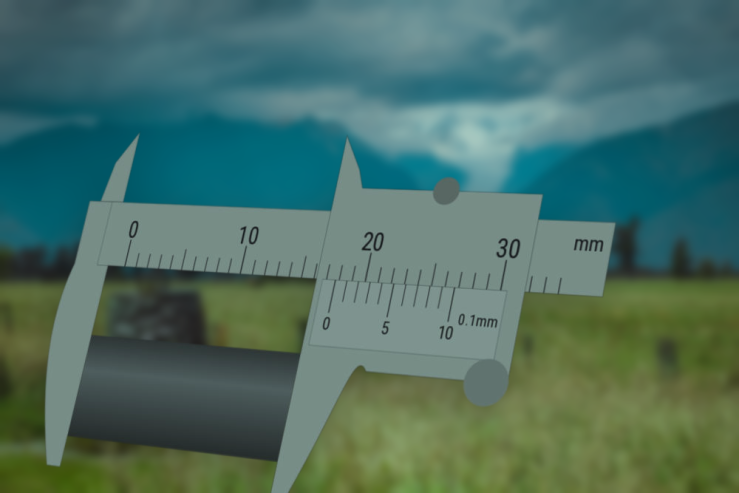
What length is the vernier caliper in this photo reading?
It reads 17.7 mm
